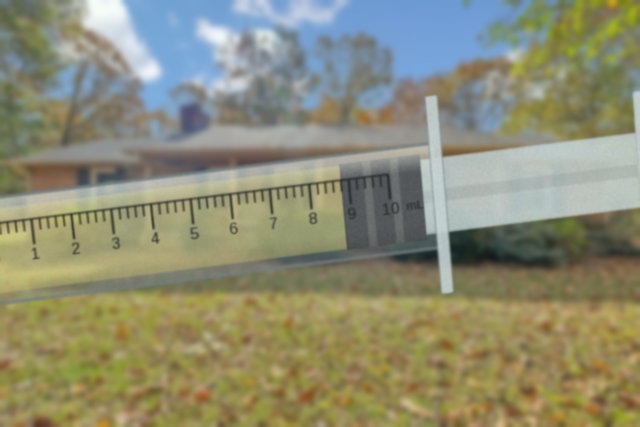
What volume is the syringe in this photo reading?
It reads 8.8 mL
